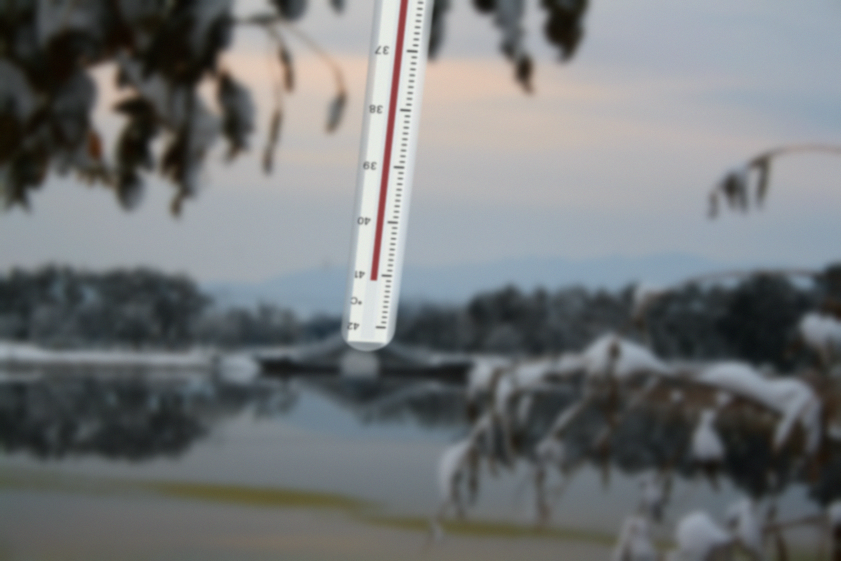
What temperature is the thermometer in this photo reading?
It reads 41.1 °C
